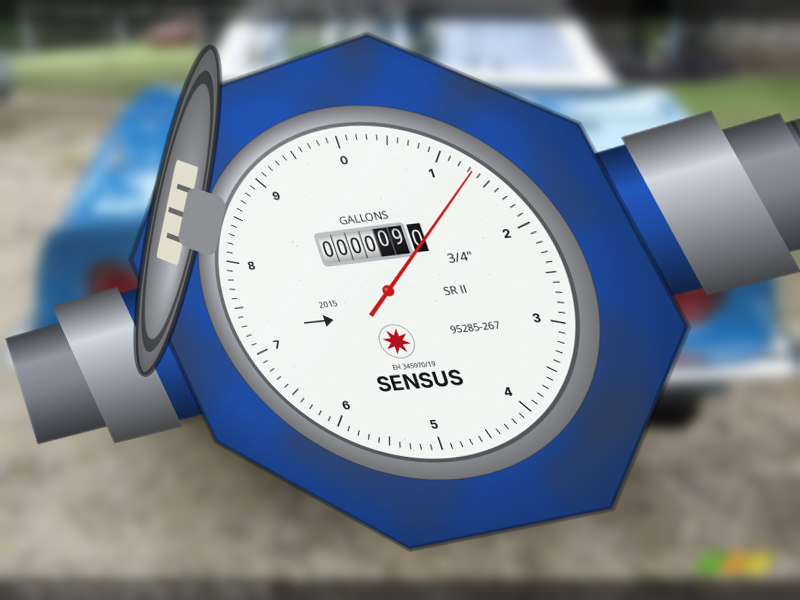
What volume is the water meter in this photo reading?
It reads 91.3 gal
